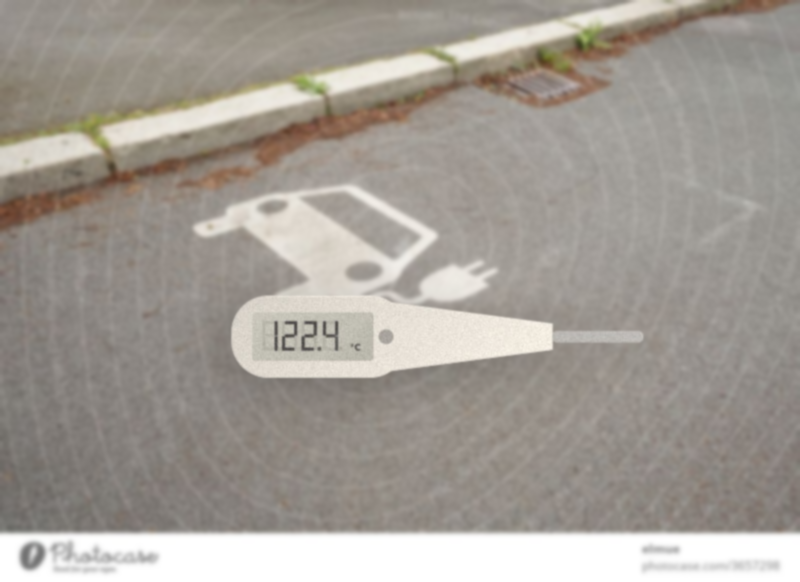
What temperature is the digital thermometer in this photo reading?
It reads 122.4 °C
